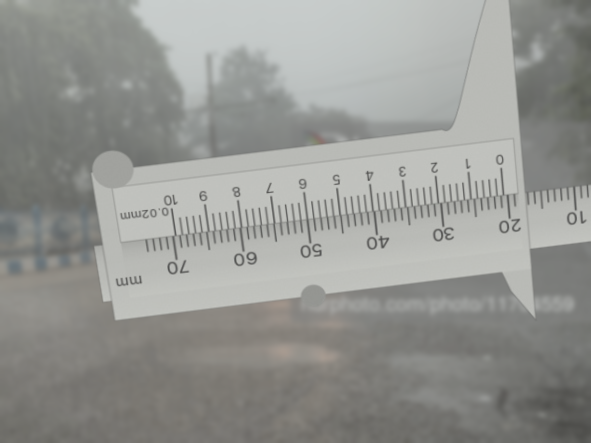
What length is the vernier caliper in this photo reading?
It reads 20.6 mm
